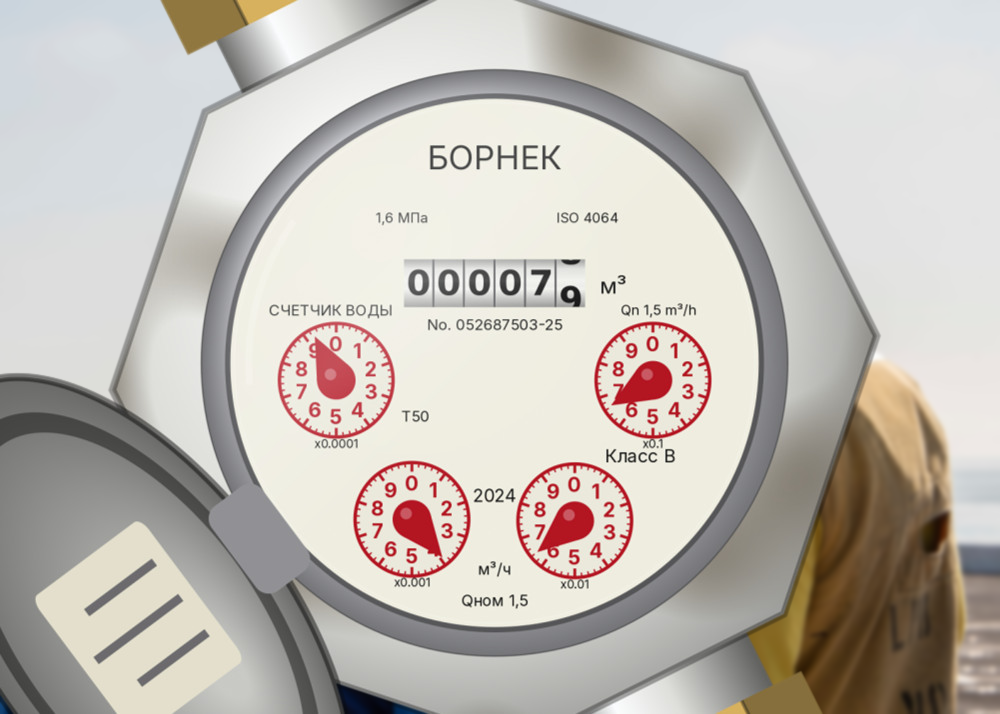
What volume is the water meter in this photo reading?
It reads 78.6639 m³
